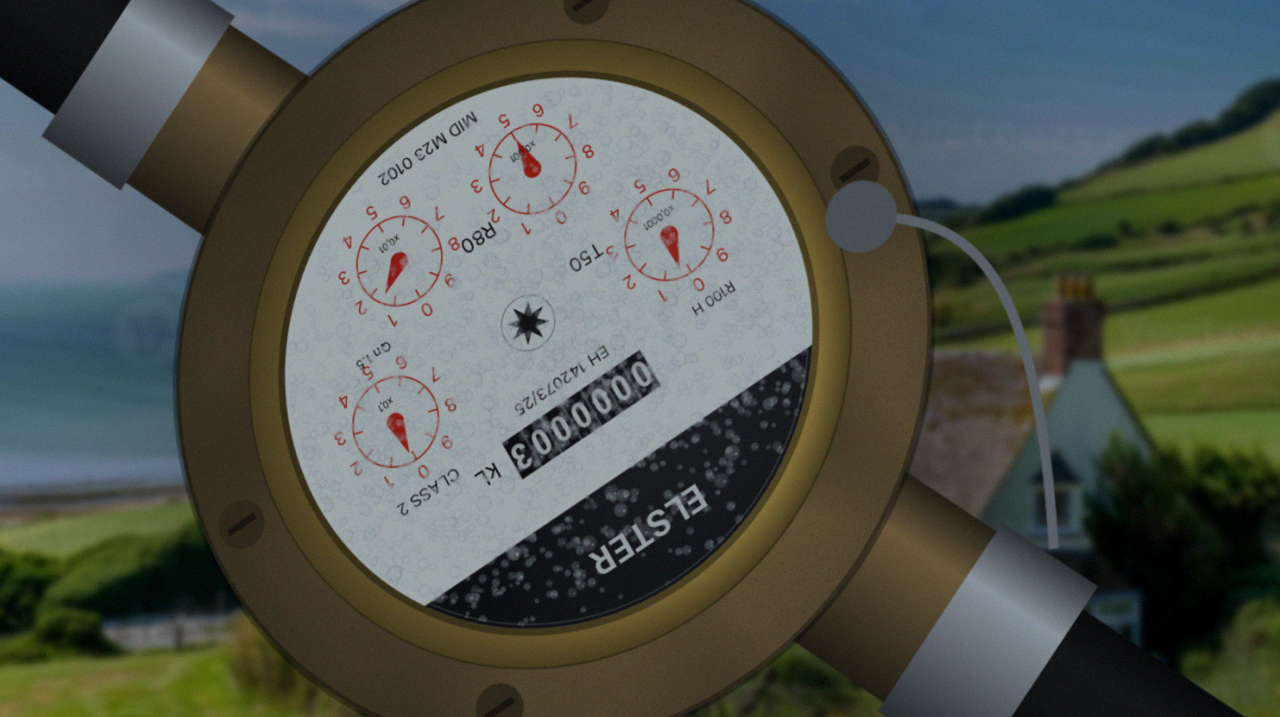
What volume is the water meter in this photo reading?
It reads 3.0150 kL
